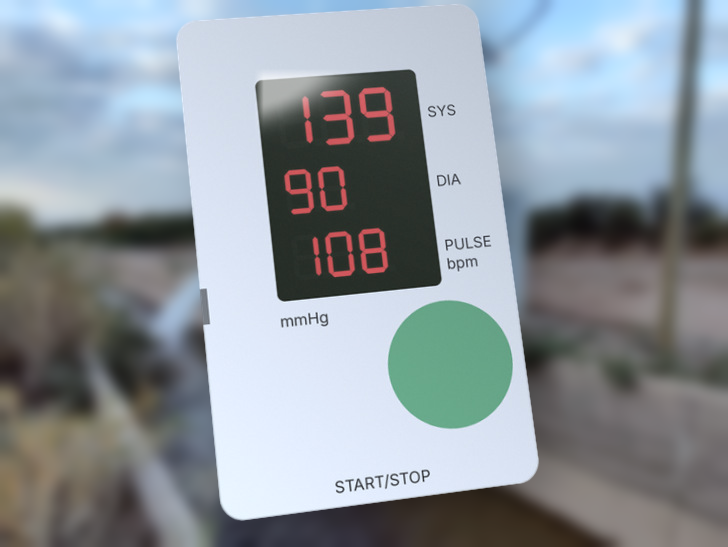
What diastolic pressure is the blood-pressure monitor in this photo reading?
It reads 90 mmHg
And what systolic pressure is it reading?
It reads 139 mmHg
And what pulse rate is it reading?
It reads 108 bpm
